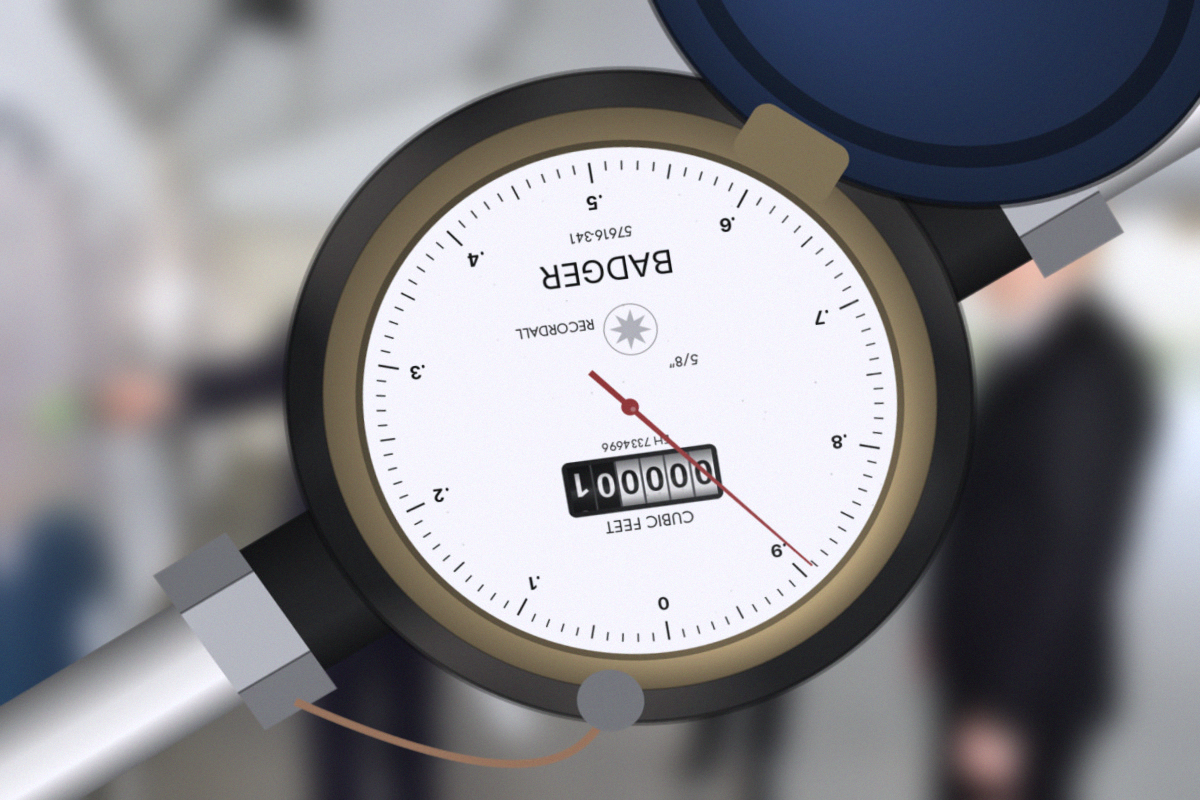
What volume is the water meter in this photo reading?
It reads 0.89 ft³
